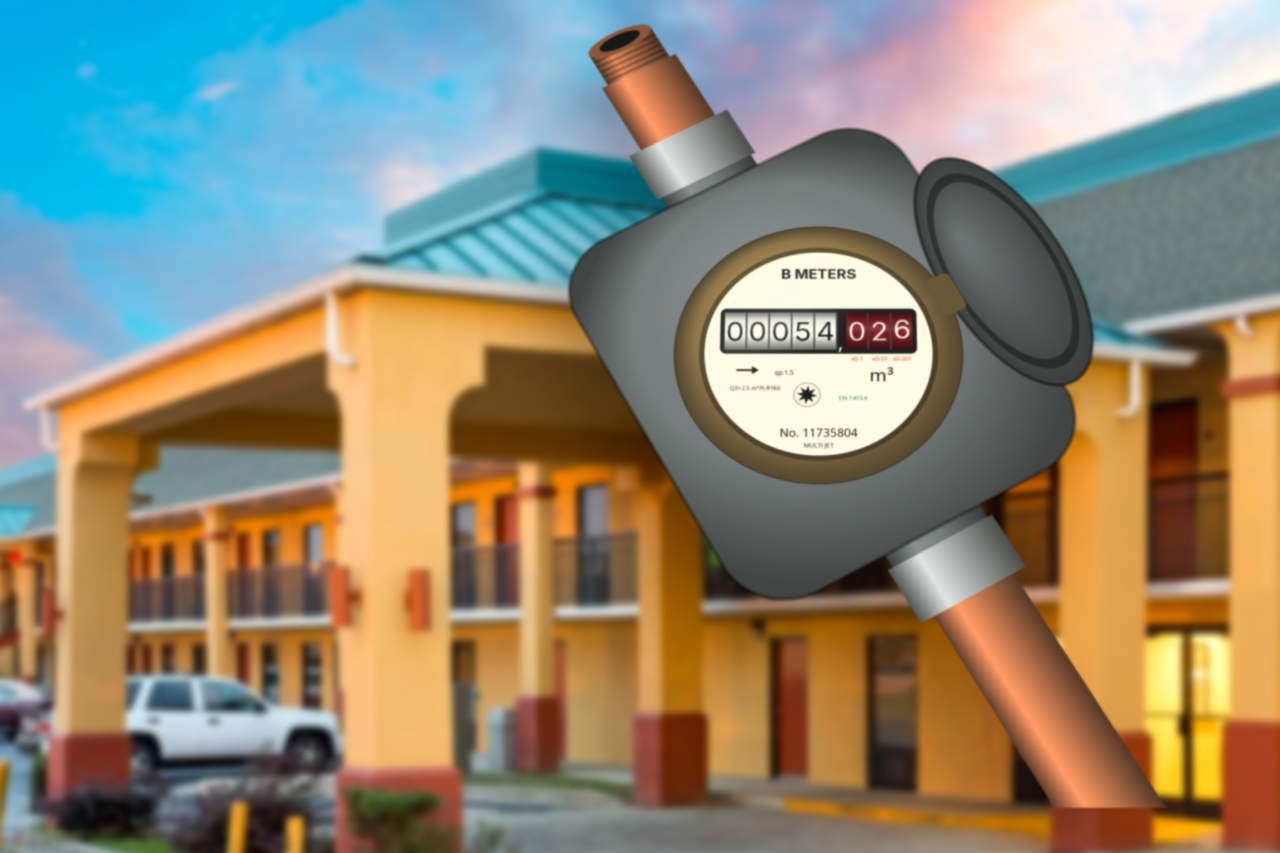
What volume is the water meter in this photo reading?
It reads 54.026 m³
